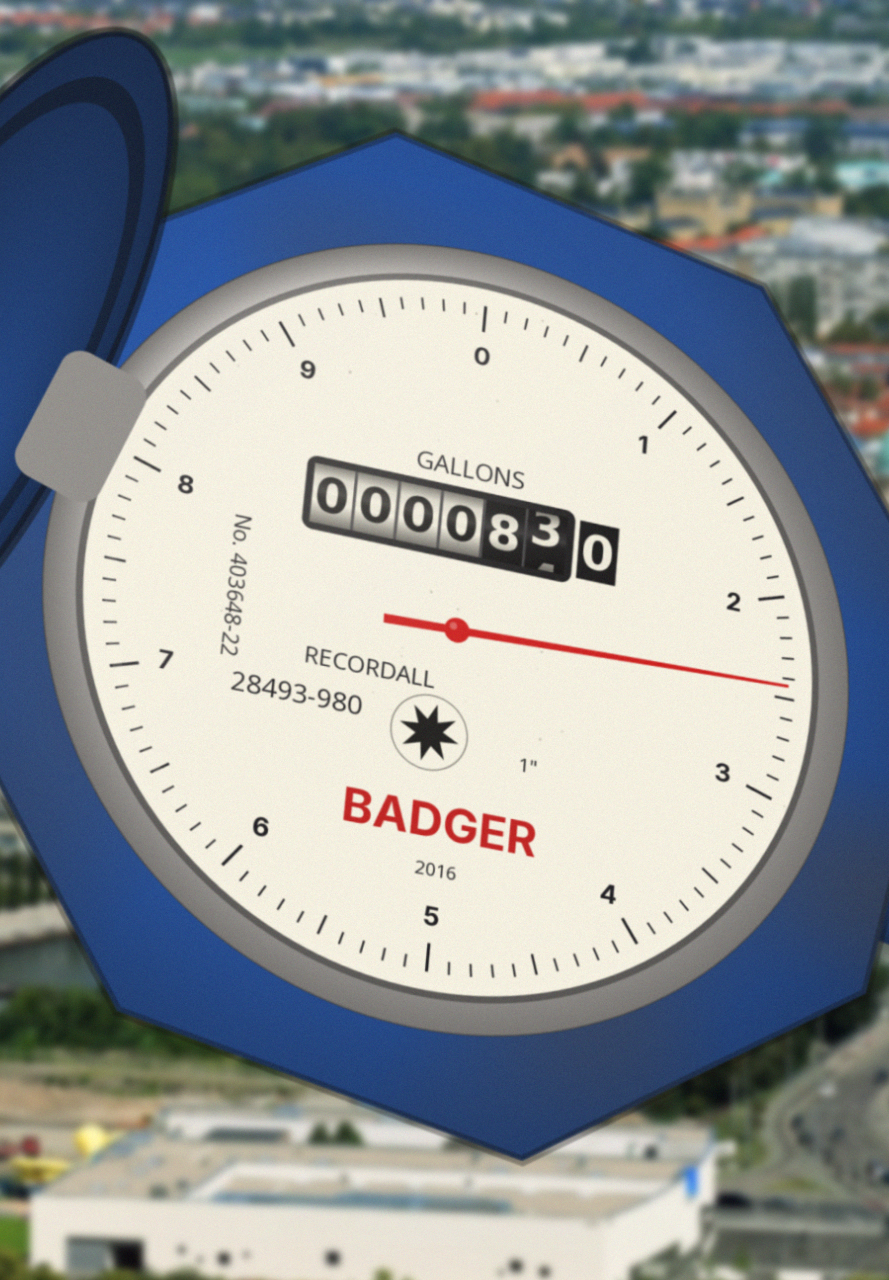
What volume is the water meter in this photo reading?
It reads 832.4 gal
